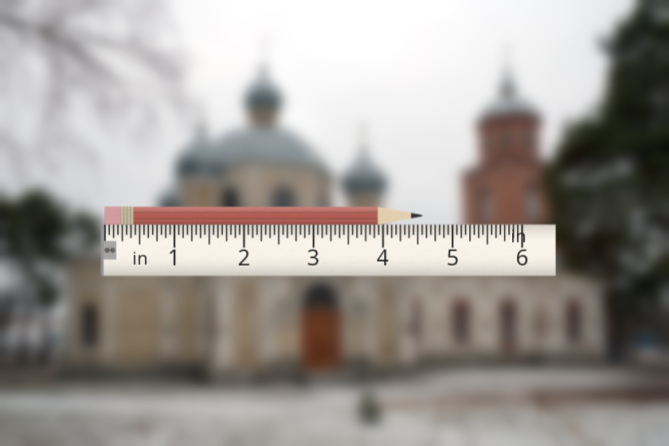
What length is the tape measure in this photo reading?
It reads 4.5625 in
